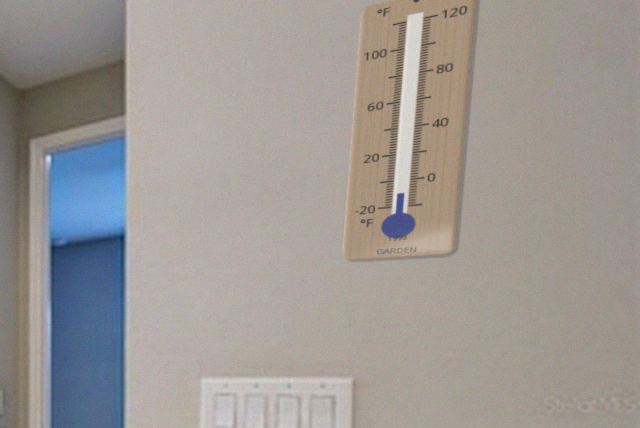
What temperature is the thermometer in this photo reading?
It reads -10 °F
